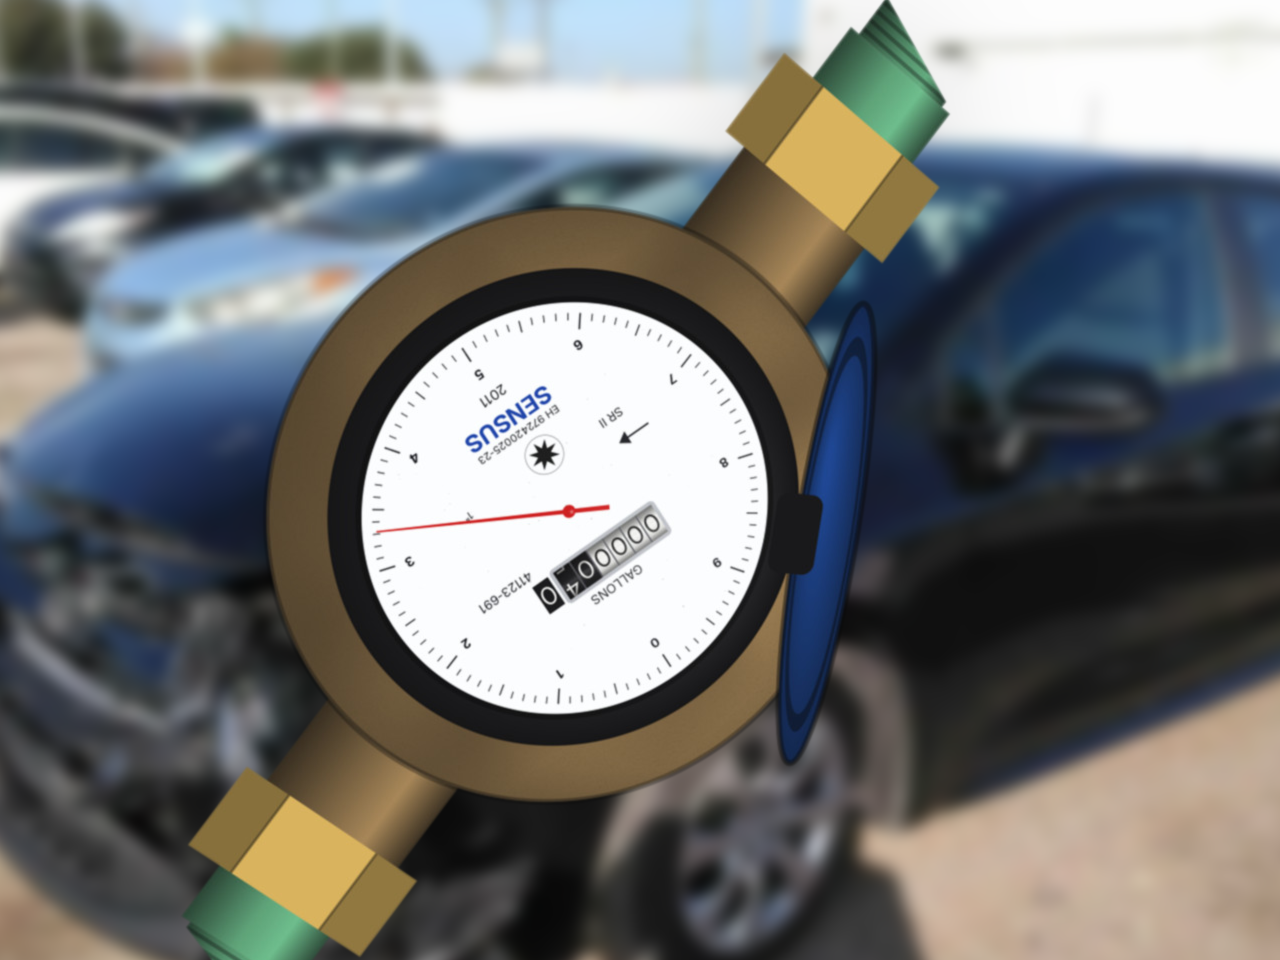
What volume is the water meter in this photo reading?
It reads 43.3 gal
